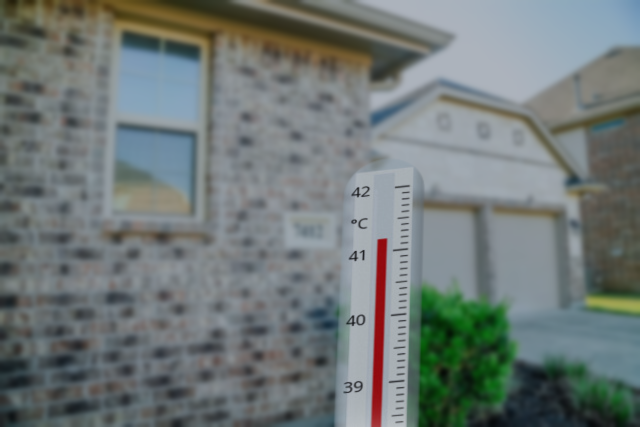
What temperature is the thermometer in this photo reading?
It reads 41.2 °C
